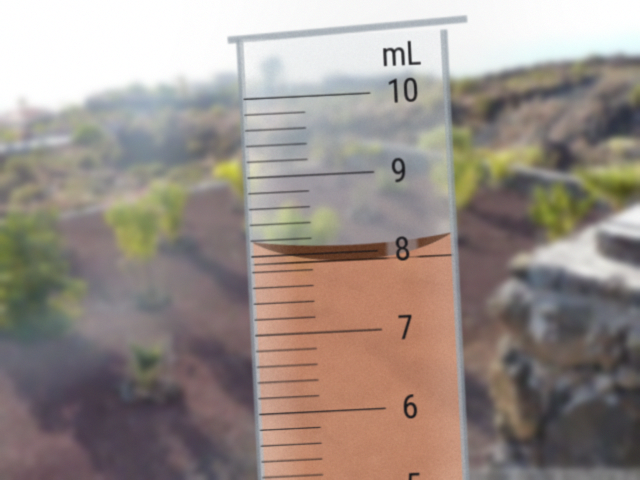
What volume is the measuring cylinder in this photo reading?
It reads 7.9 mL
